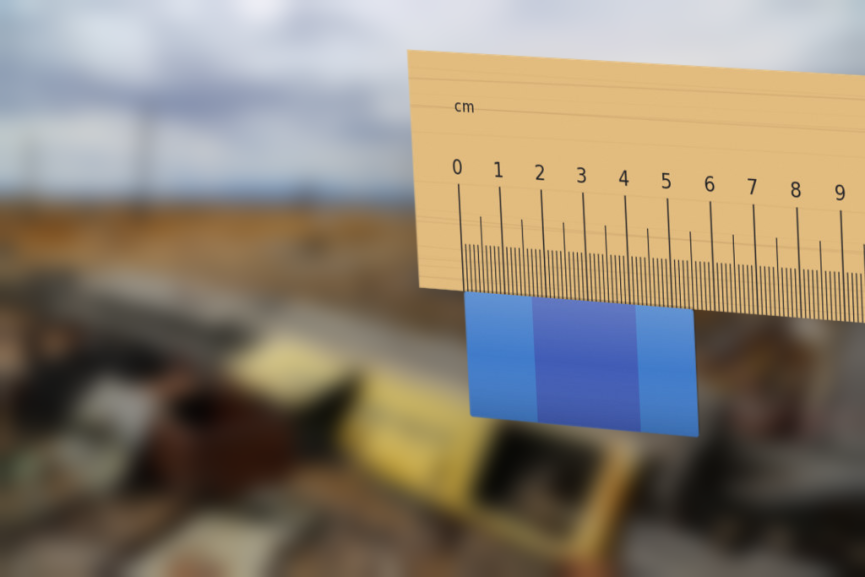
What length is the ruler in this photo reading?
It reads 5.5 cm
